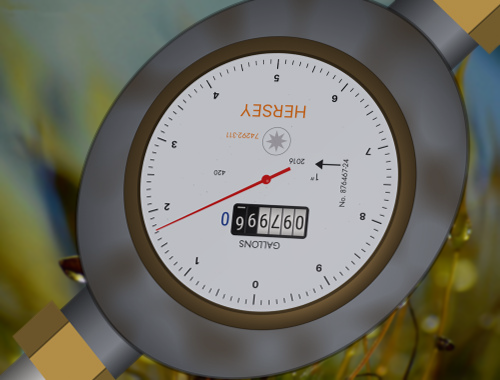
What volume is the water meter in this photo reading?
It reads 979961.7 gal
